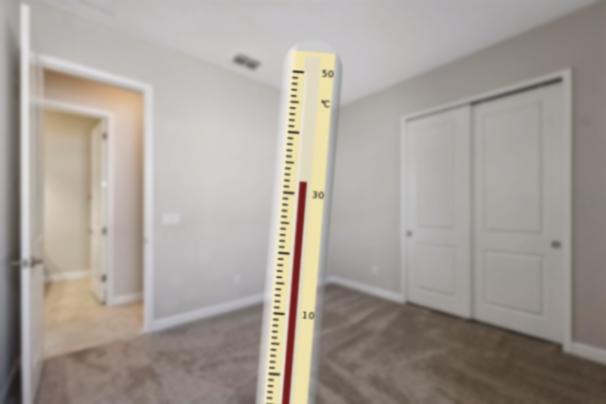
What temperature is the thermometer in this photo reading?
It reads 32 °C
